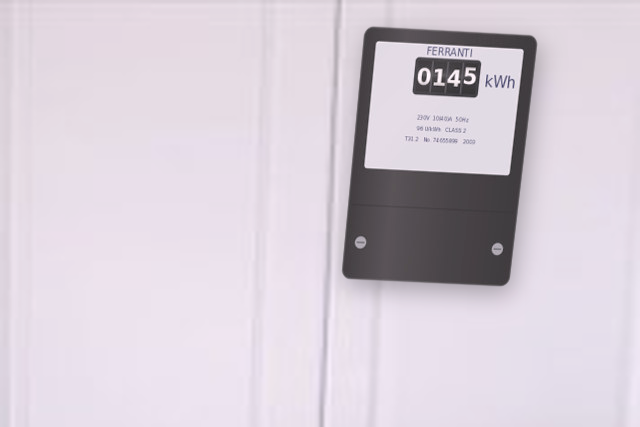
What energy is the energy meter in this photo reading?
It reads 145 kWh
